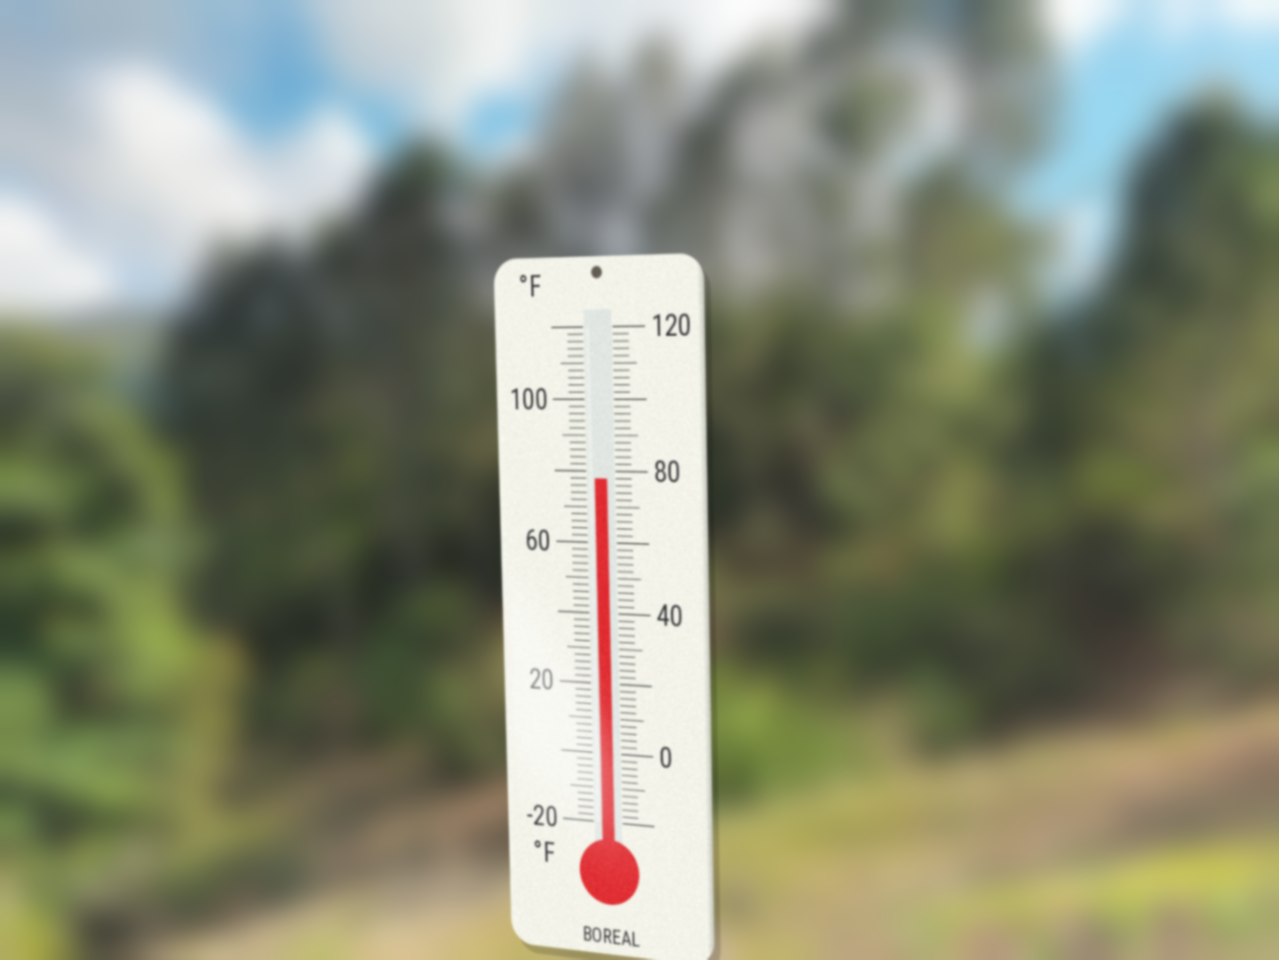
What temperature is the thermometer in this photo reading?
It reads 78 °F
